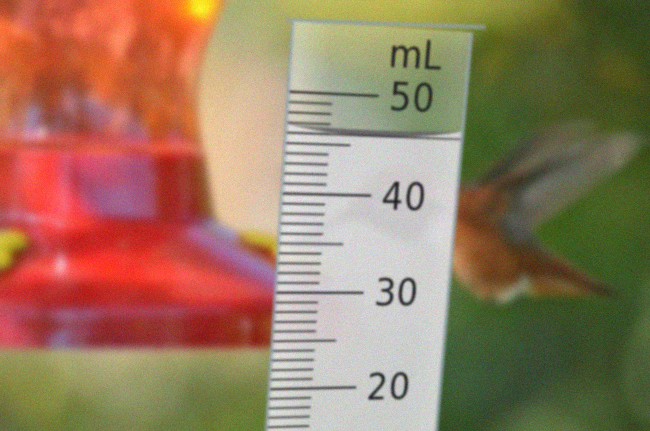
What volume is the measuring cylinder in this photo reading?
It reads 46 mL
